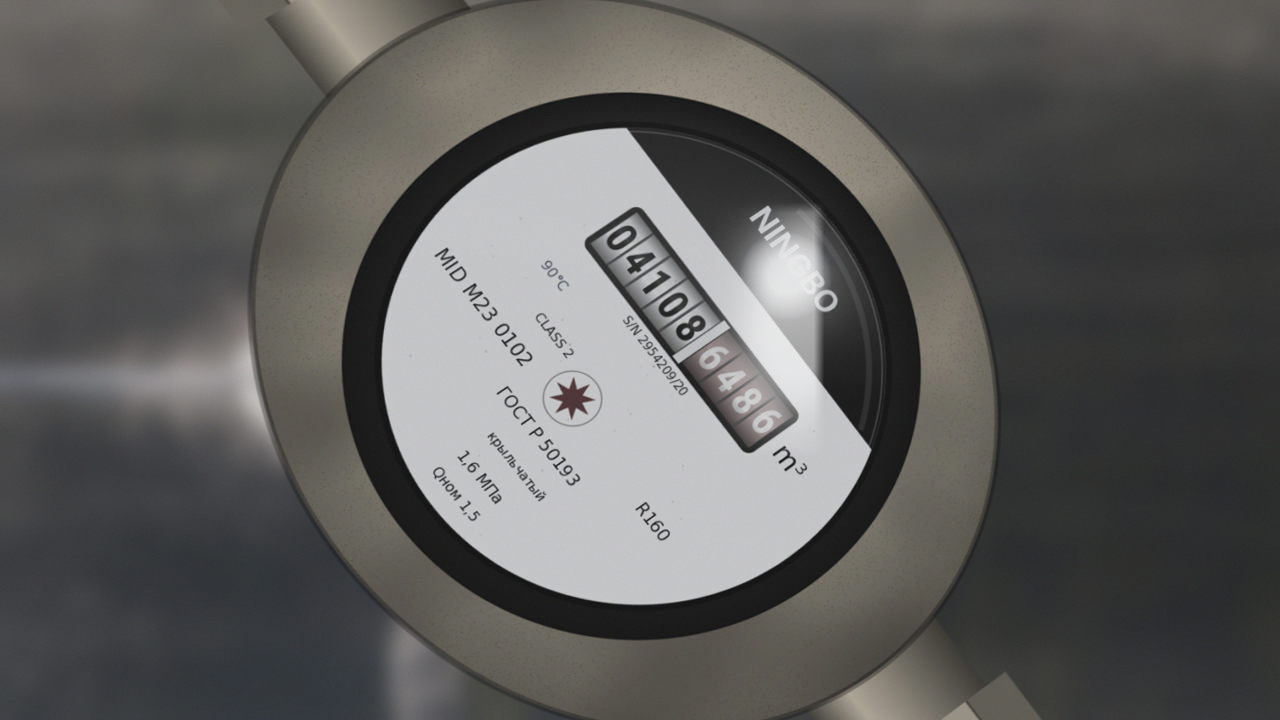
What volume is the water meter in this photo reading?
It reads 4108.6486 m³
